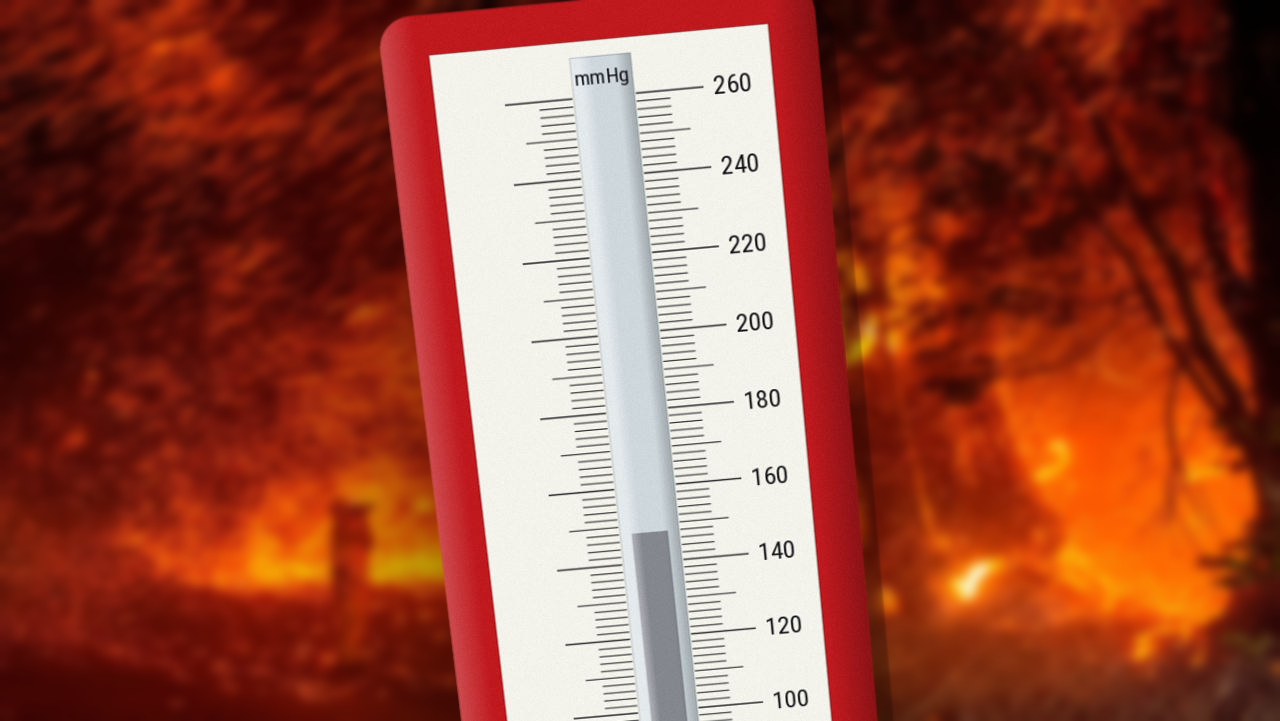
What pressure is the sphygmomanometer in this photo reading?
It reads 148 mmHg
